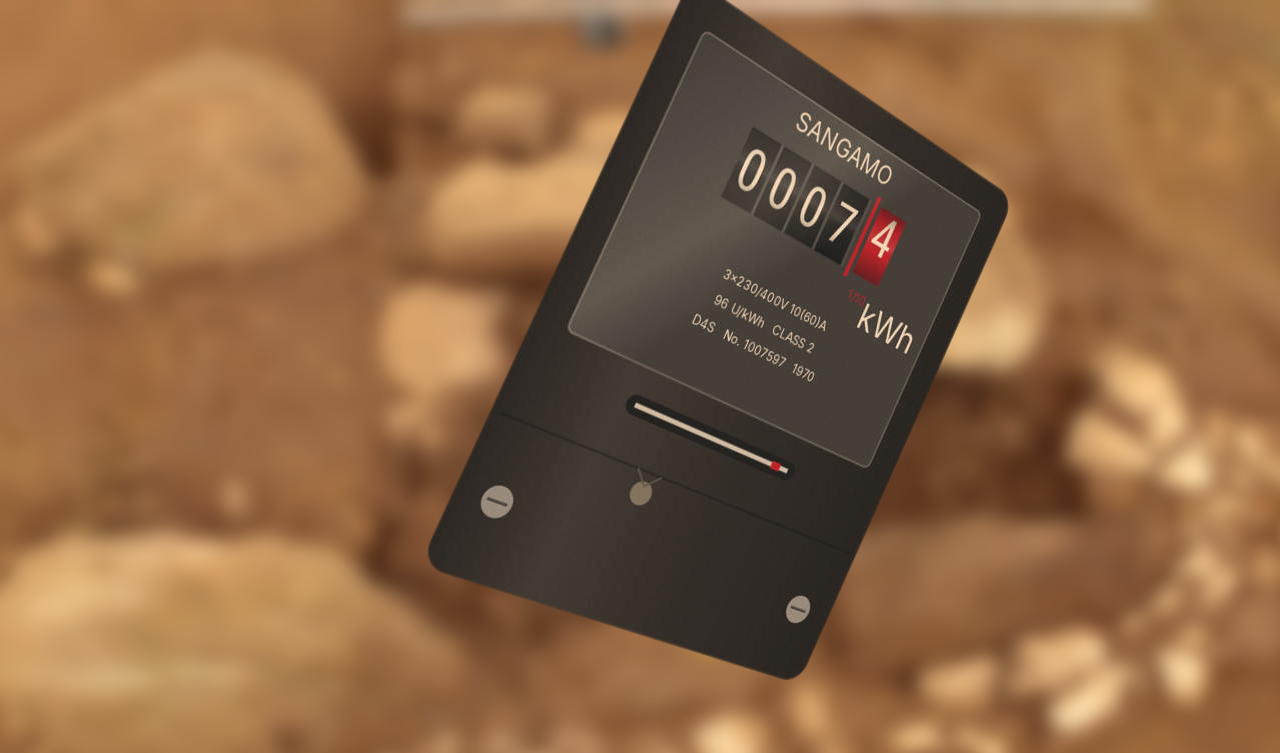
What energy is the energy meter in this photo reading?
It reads 7.4 kWh
